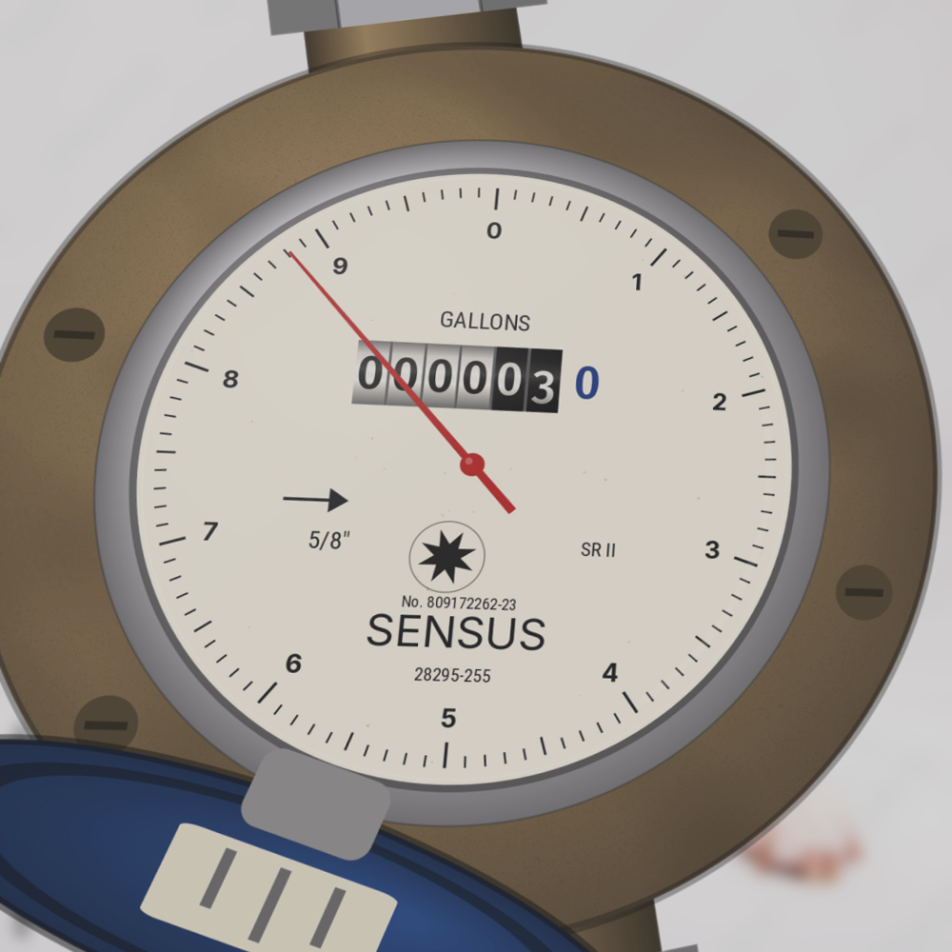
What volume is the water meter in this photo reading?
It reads 28.8 gal
